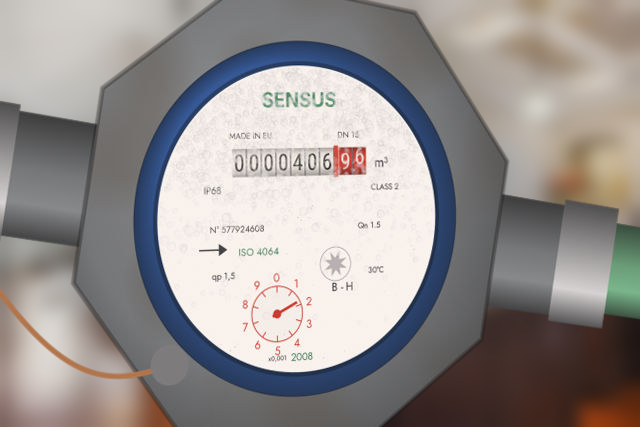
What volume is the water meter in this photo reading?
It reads 406.961 m³
